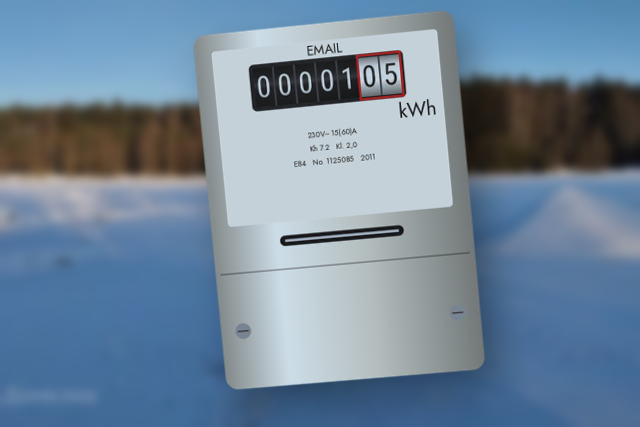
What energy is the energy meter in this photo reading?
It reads 1.05 kWh
